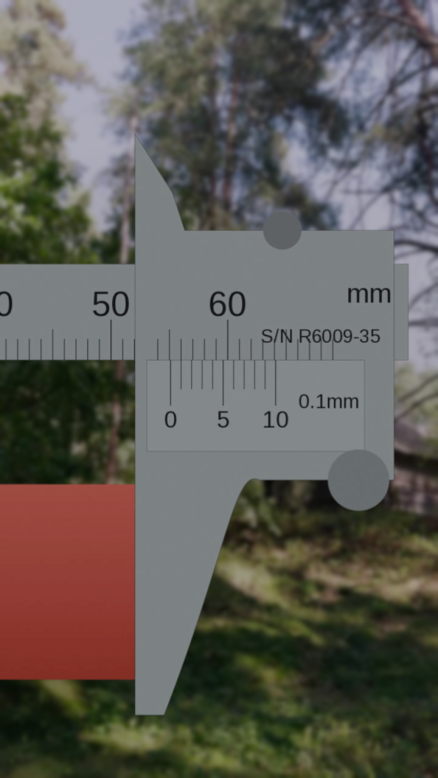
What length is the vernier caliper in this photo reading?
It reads 55.1 mm
